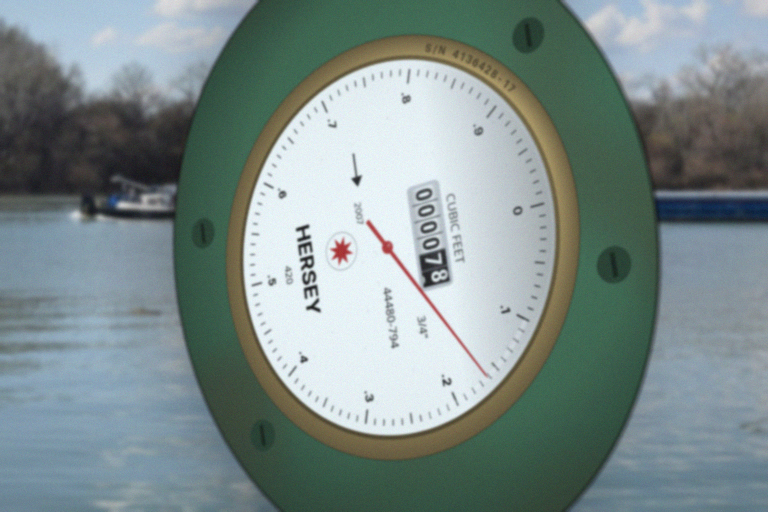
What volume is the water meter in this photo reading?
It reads 78.16 ft³
